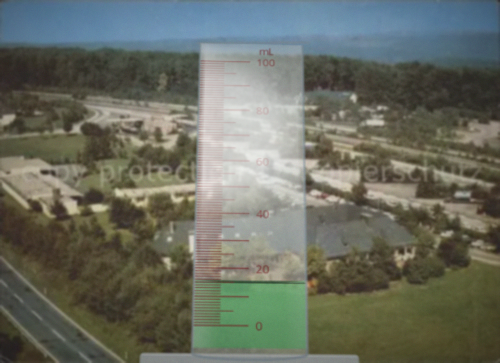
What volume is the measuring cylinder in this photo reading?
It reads 15 mL
